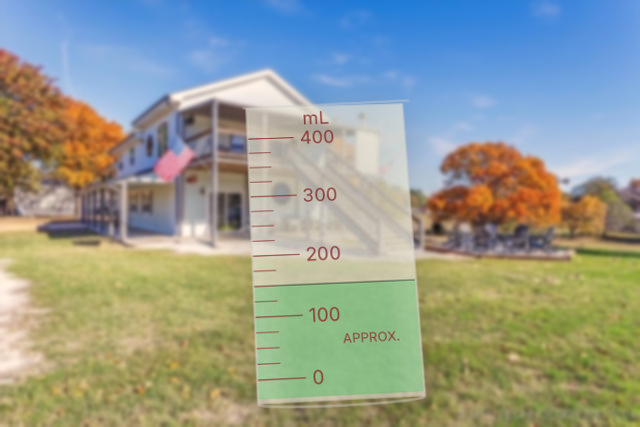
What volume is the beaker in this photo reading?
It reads 150 mL
